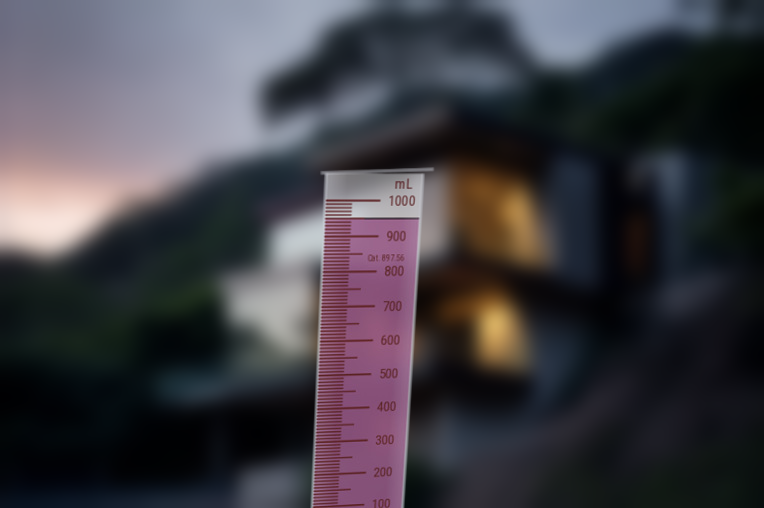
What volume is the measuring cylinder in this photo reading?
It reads 950 mL
